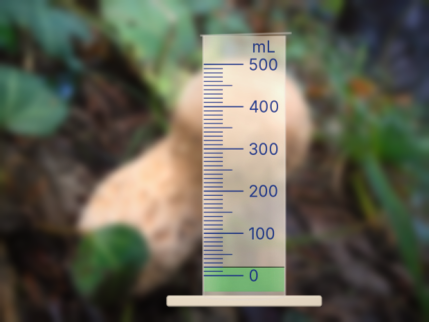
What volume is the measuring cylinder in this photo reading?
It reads 20 mL
